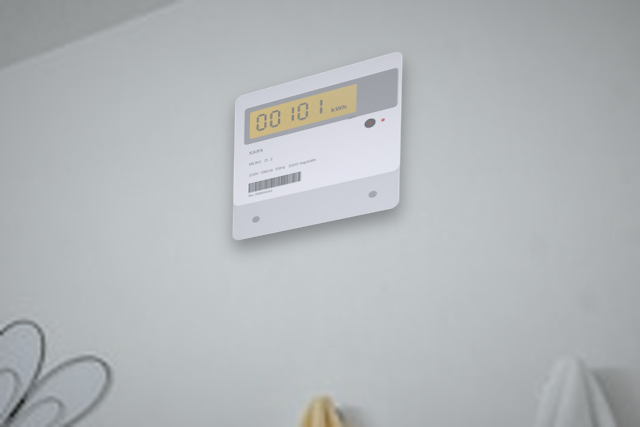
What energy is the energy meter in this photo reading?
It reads 101 kWh
